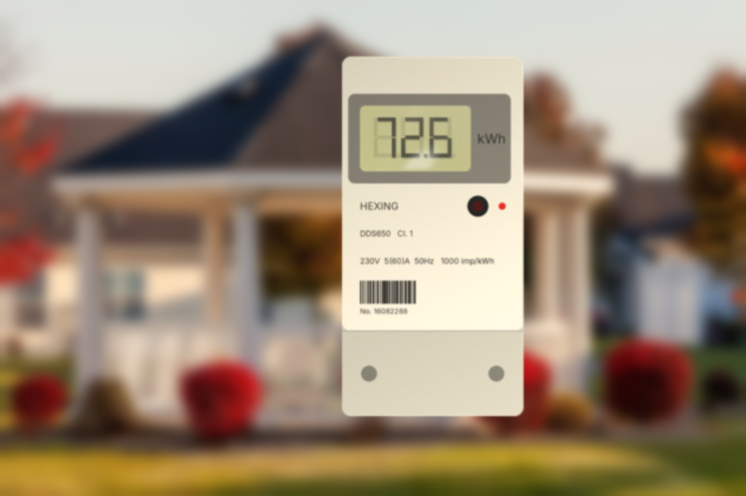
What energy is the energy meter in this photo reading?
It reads 72.6 kWh
